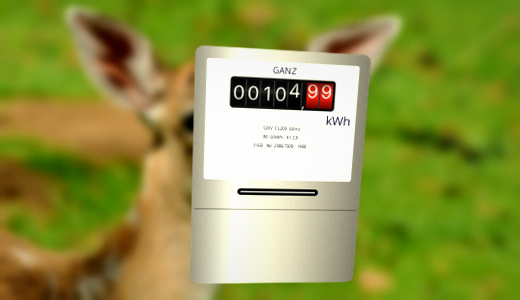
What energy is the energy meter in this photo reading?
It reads 104.99 kWh
